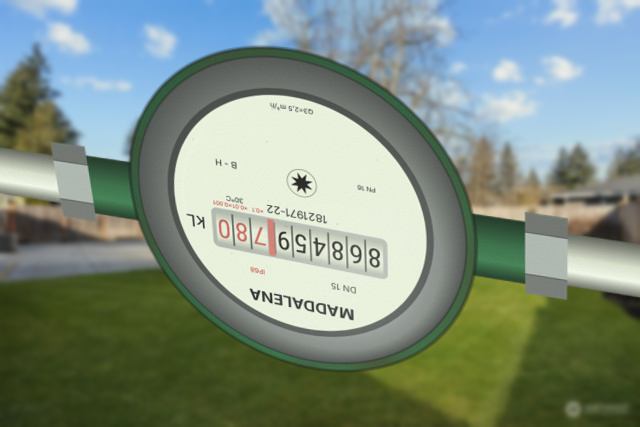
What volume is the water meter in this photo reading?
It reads 868459.780 kL
